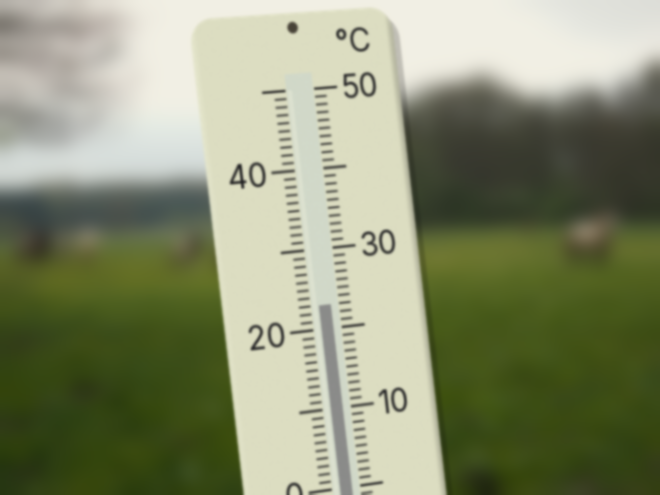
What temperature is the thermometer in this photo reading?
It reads 23 °C
